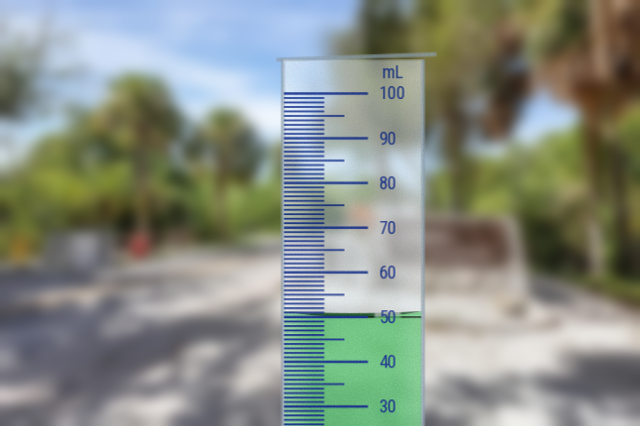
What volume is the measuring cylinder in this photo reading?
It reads 50 mL
